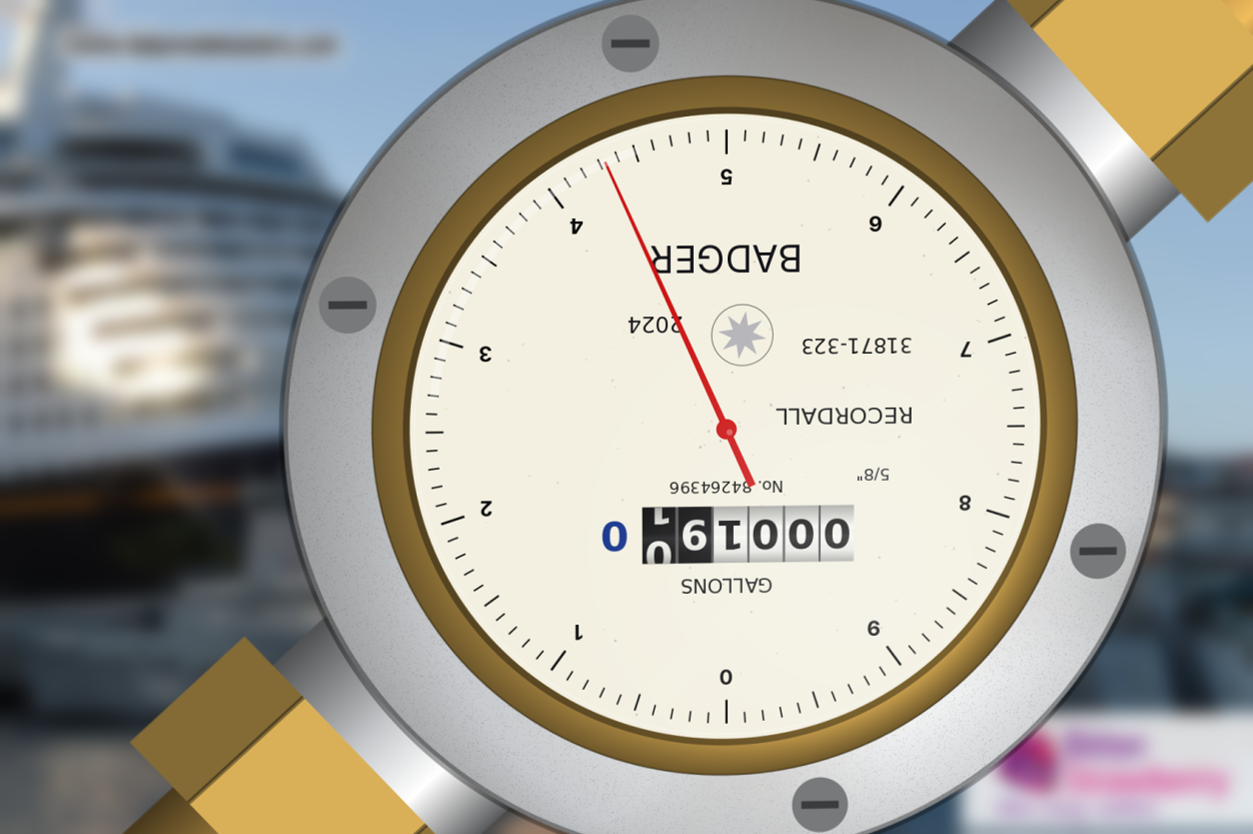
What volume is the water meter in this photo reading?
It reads 1904.3 gal
